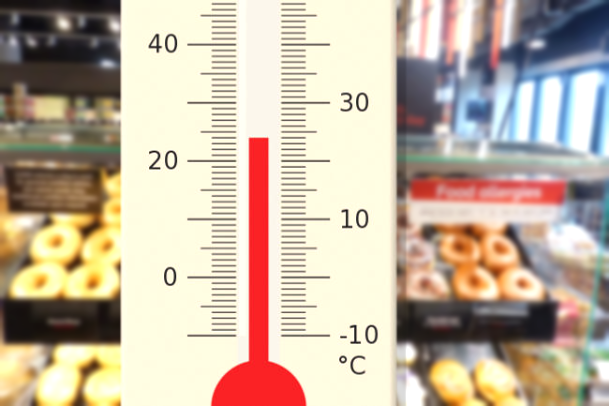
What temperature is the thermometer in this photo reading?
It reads 24 °C
